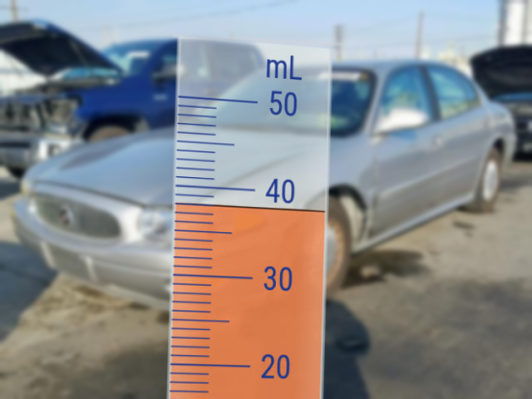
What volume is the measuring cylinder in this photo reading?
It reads 38 mL
